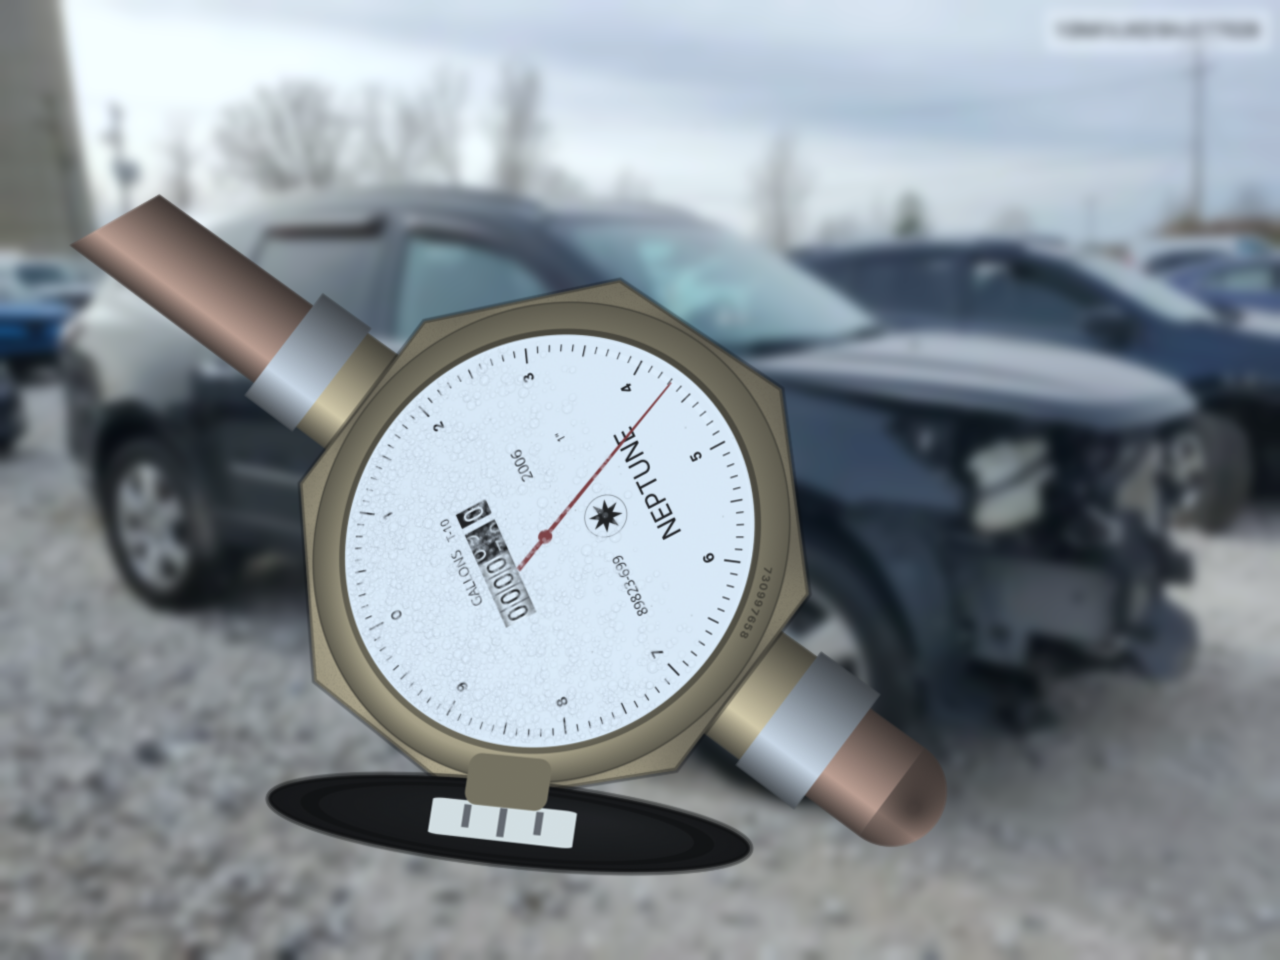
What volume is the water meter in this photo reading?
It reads 694.3 gal
